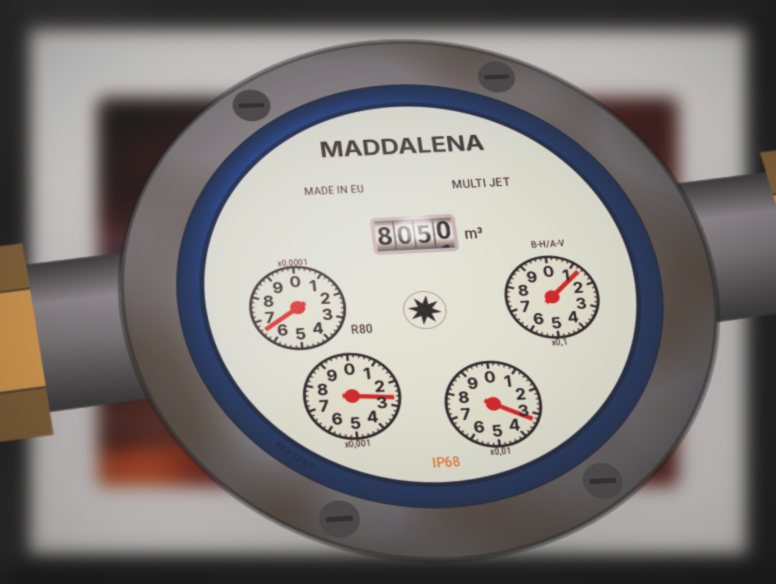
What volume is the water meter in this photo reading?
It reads 8050.1326 m³
